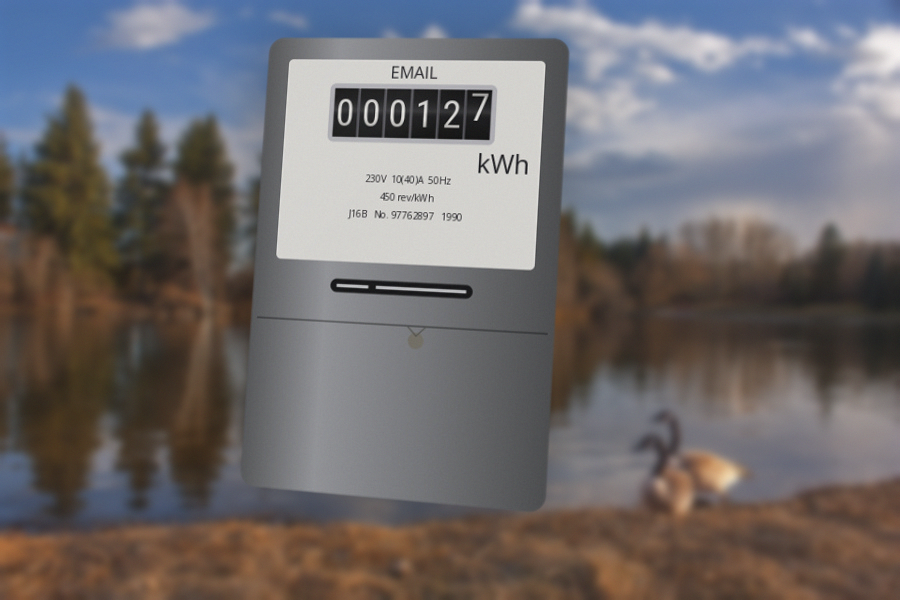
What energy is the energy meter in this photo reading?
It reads 127 kWh
